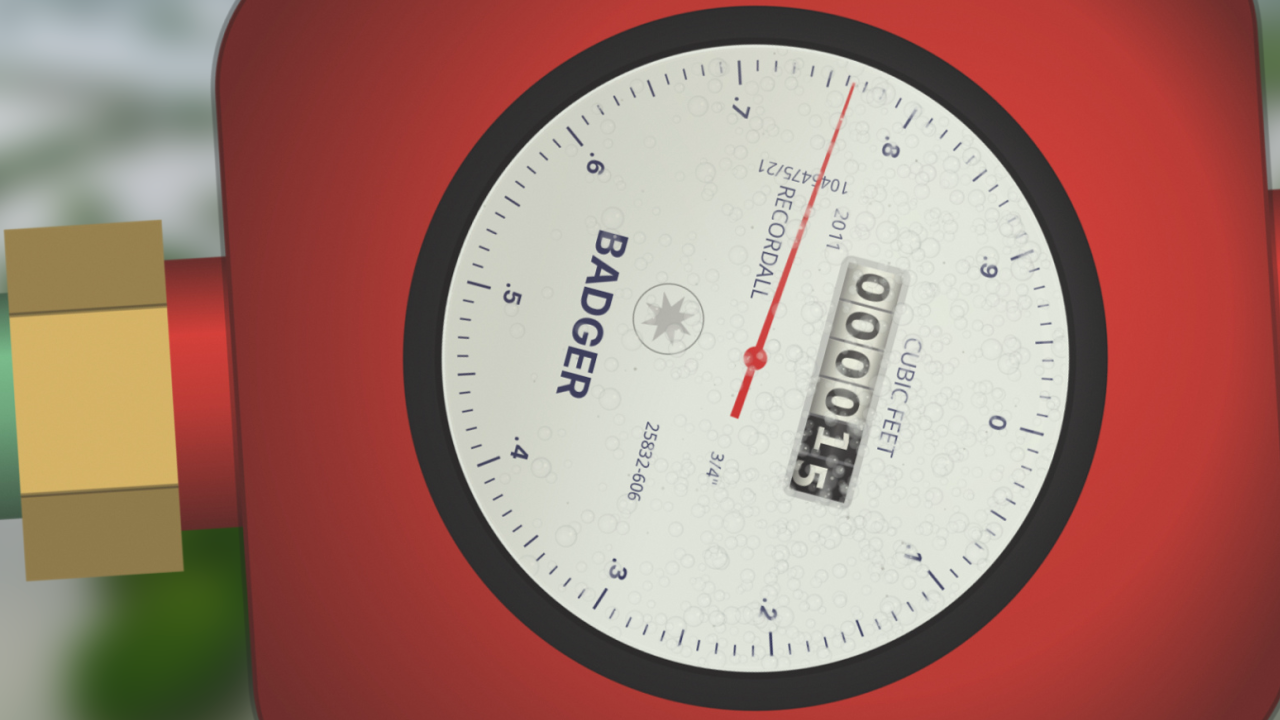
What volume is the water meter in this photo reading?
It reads 14.76 ft³
